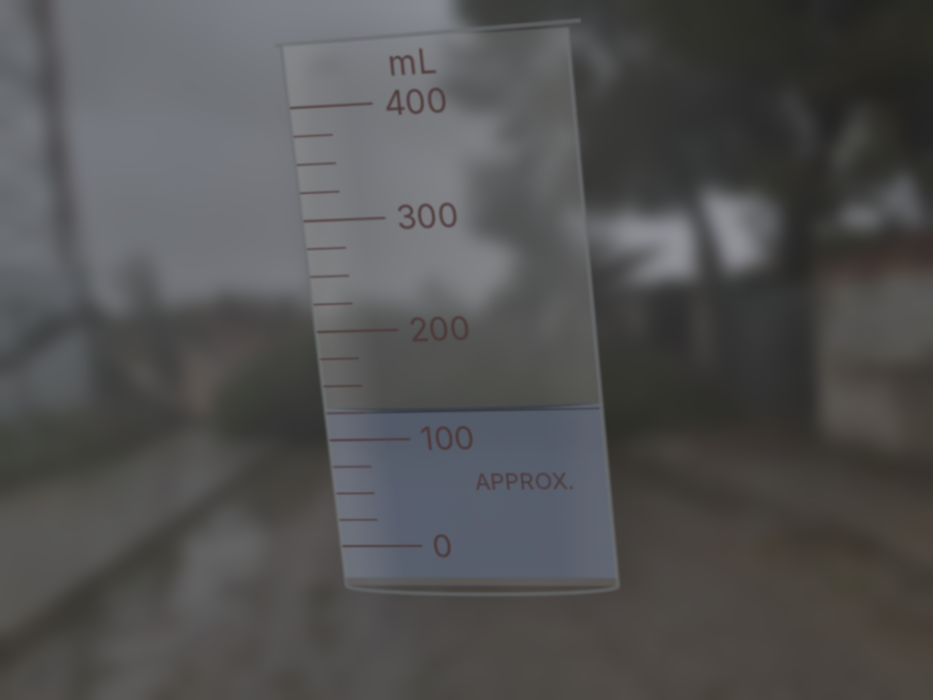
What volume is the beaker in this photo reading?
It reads 125 mL
